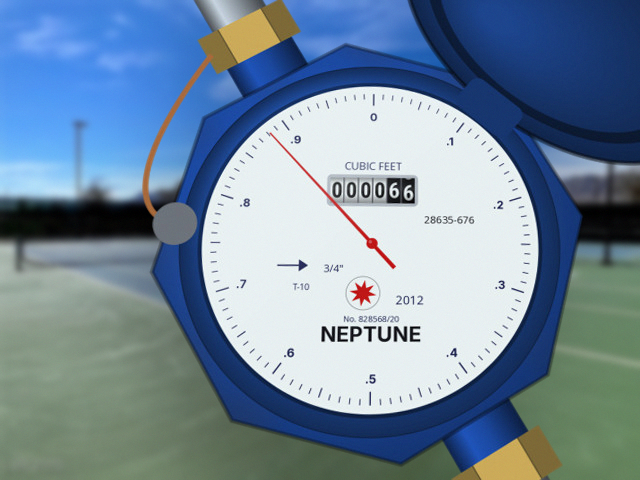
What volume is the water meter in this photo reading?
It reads 65.88 ft³
